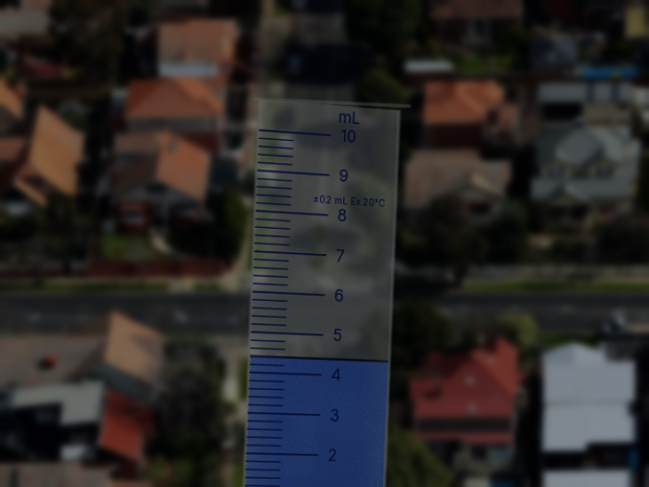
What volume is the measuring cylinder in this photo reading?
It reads 4.4 mL
